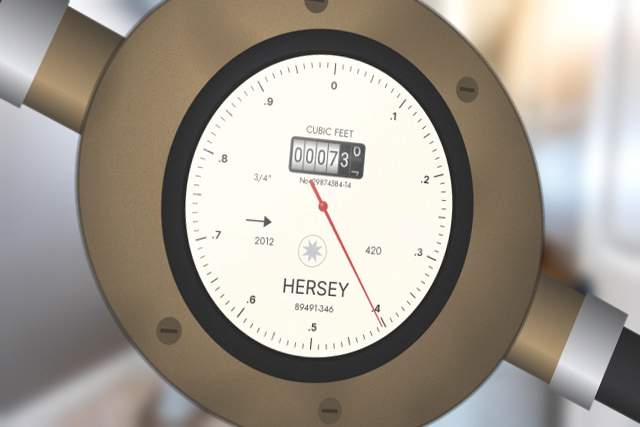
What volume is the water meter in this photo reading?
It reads 736.40 ft³
